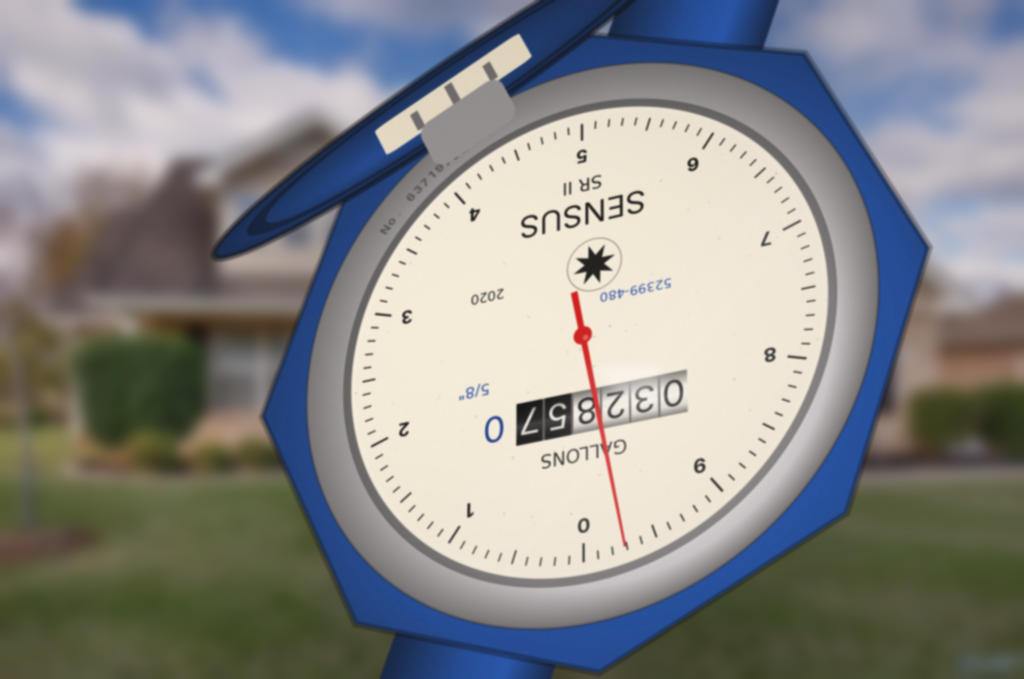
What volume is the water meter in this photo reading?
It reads 328569.7 gal
